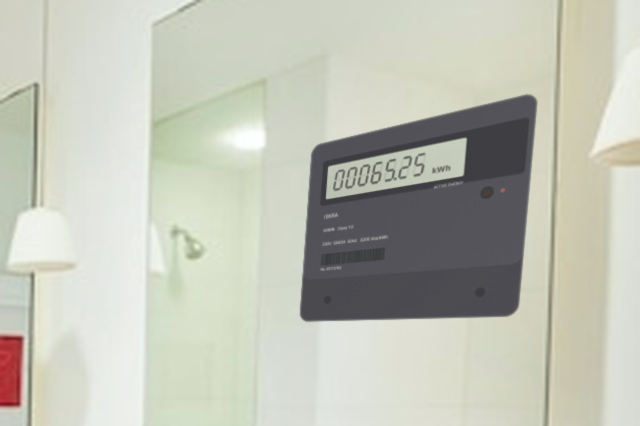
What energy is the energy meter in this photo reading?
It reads 65.25 kWh
